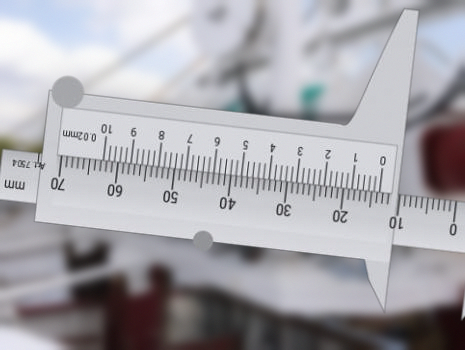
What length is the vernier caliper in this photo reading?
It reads 13.6 mm
